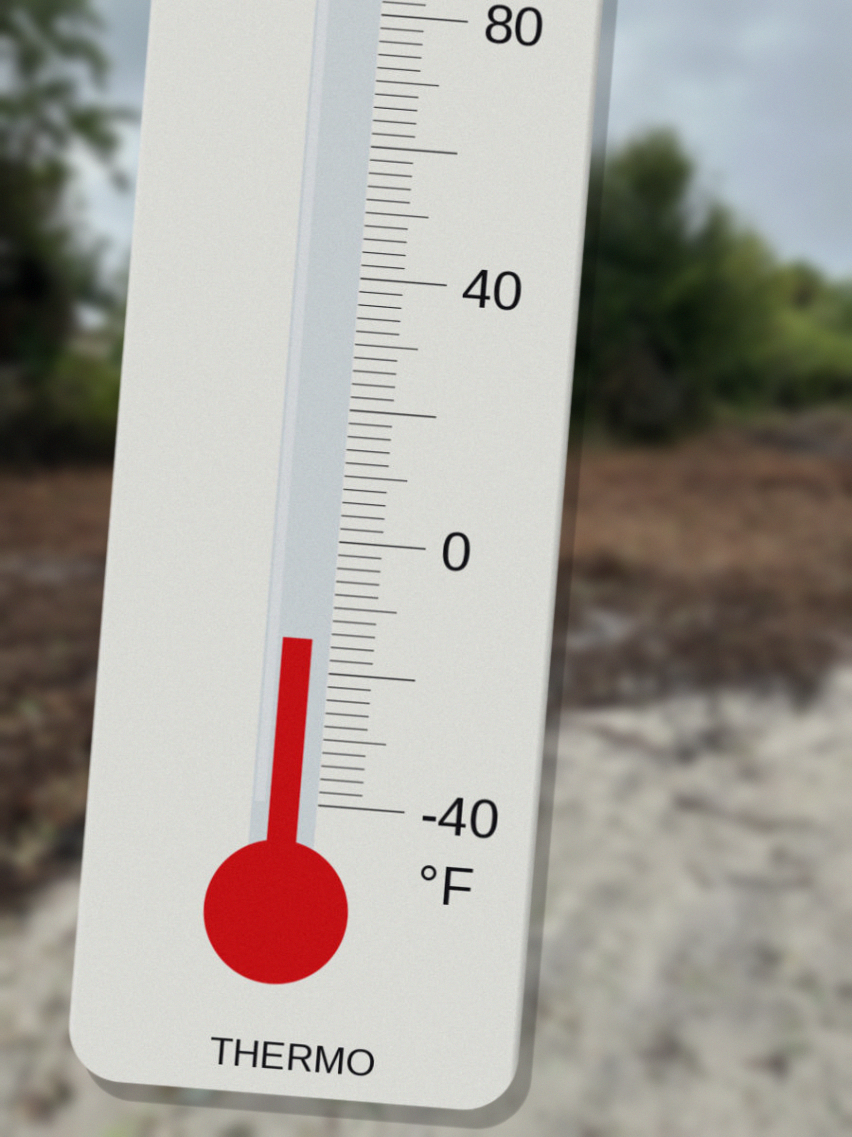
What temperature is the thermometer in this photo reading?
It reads -15 °F
